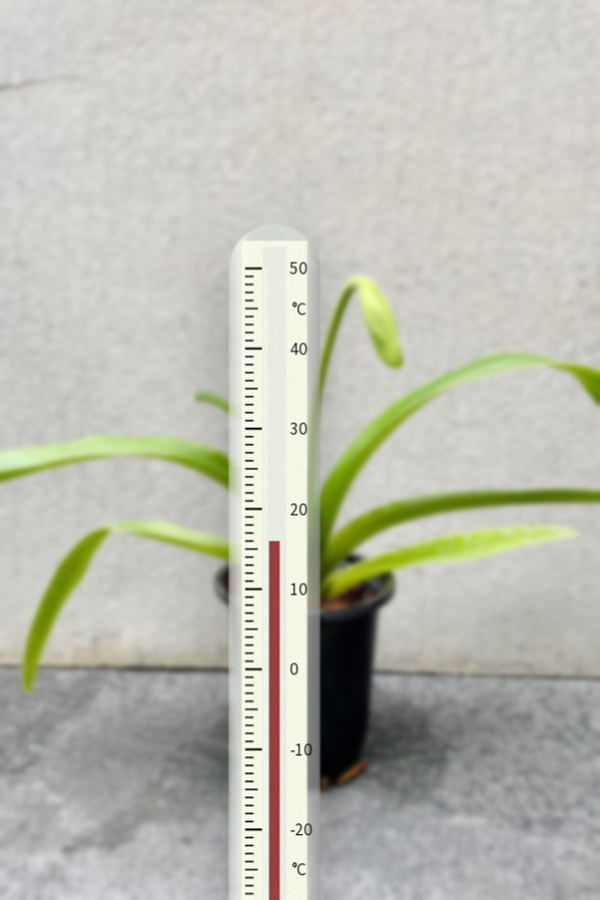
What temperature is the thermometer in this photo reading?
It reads 16 °C
